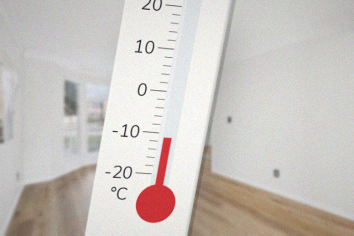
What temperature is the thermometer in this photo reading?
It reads -11 °C
